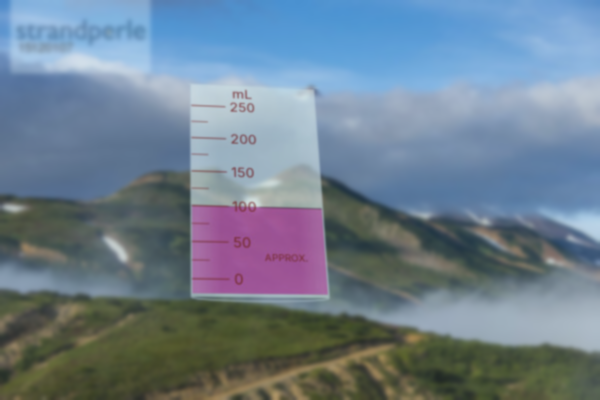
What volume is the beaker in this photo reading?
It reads 100 mL
